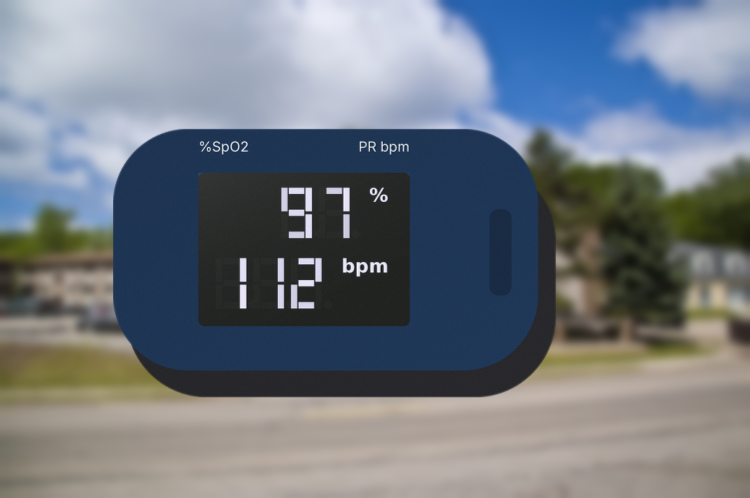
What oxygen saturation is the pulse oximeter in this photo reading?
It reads 97 %
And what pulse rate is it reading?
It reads 112 bpm
